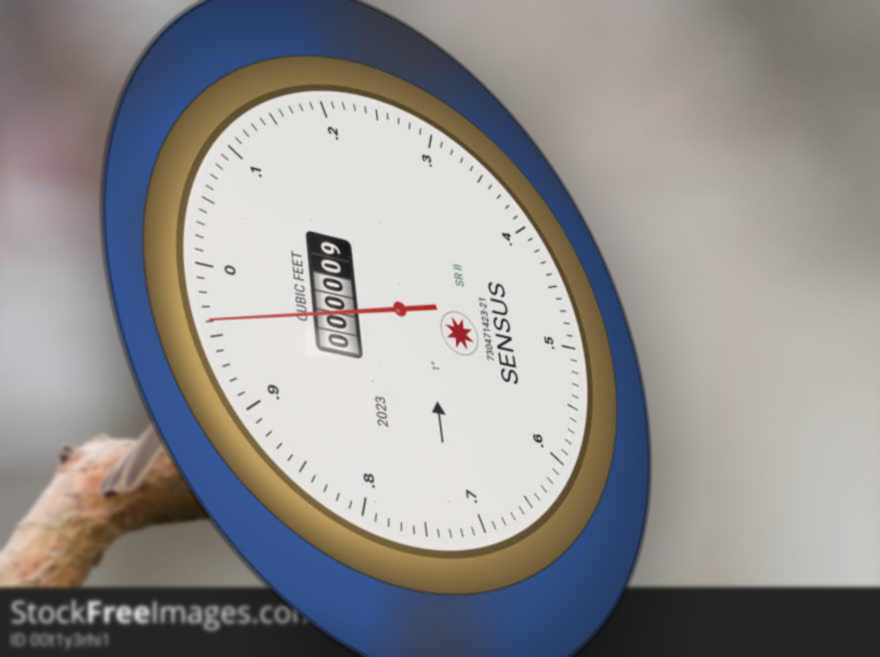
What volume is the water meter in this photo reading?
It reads 8.96 ft³
